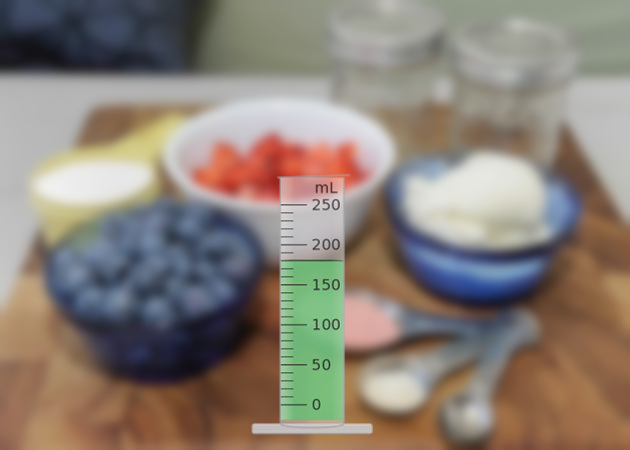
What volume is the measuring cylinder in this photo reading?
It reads 180 mL
